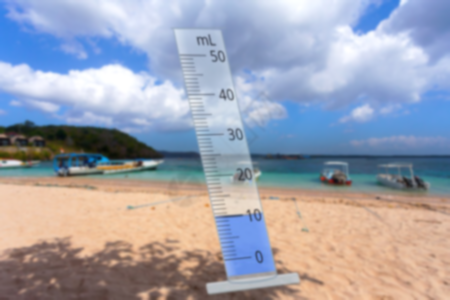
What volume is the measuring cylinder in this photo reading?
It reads 10 mL
